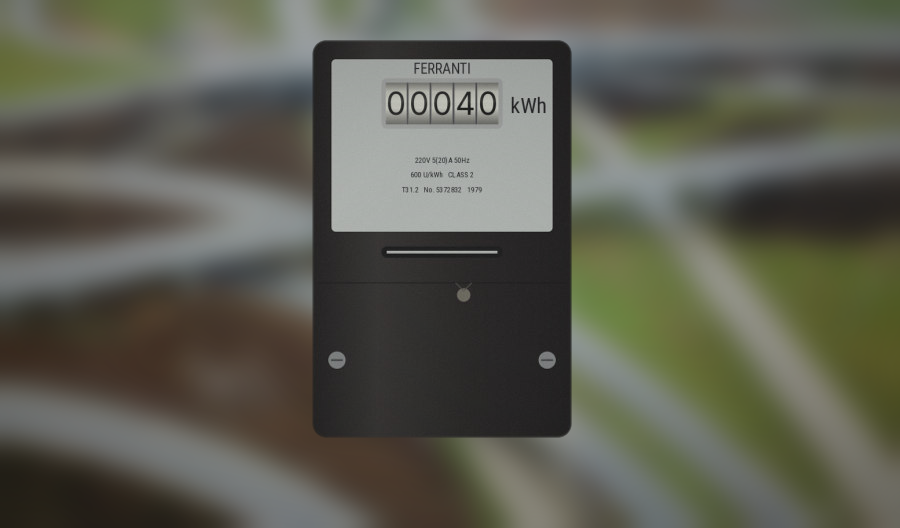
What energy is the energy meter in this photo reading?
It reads 40 kWh
